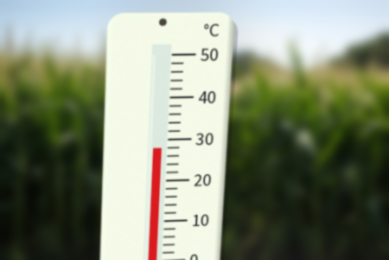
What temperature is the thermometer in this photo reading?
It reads 28 °C
